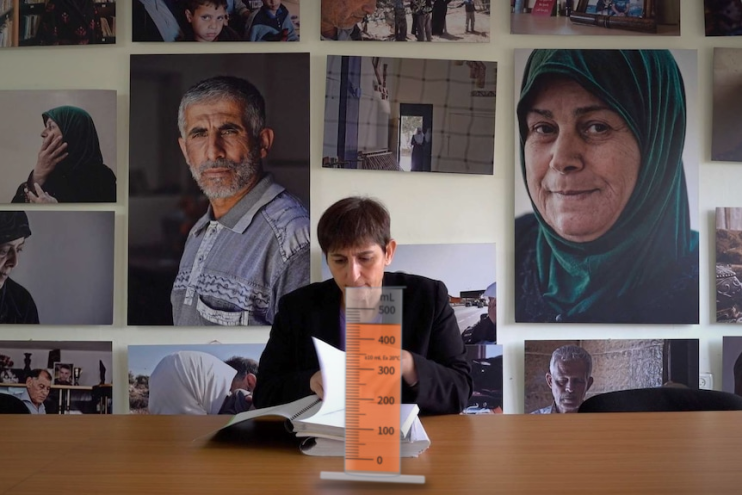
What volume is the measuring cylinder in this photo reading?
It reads 450 mL
